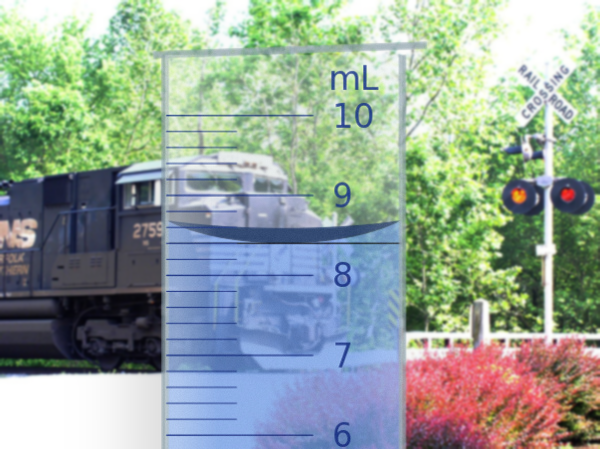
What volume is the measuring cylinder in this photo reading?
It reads 8.4 mL
